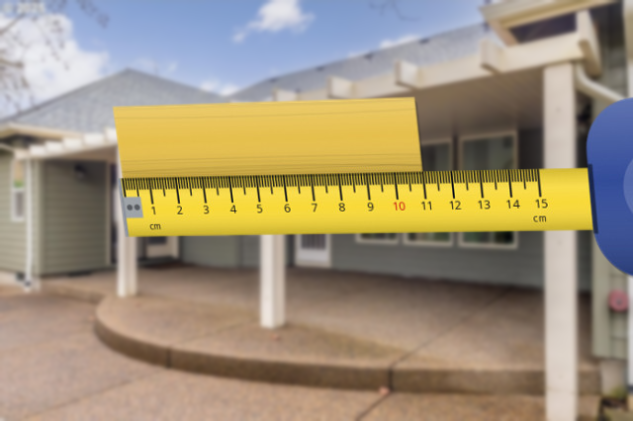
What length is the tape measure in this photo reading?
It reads 11 cm
